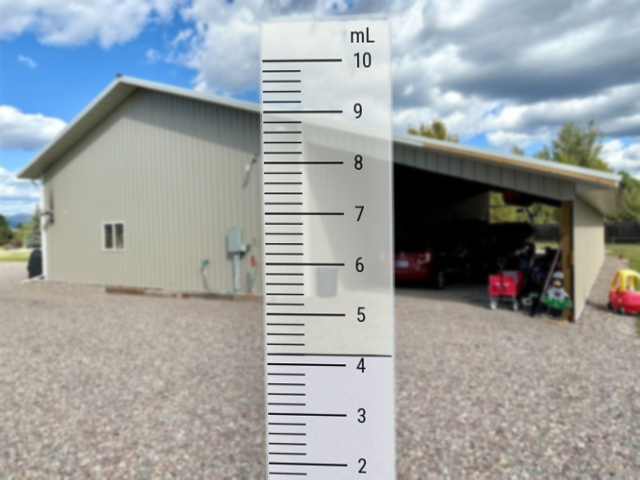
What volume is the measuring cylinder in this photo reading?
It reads 4.2 mL
